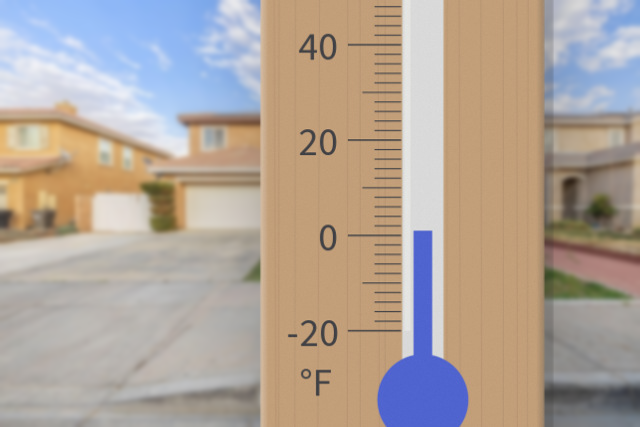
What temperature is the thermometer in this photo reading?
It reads 1 °F
